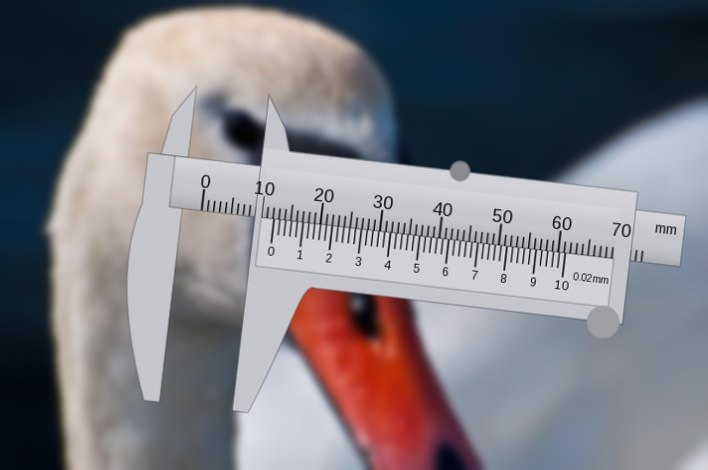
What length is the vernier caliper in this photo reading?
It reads 12.2 mm
